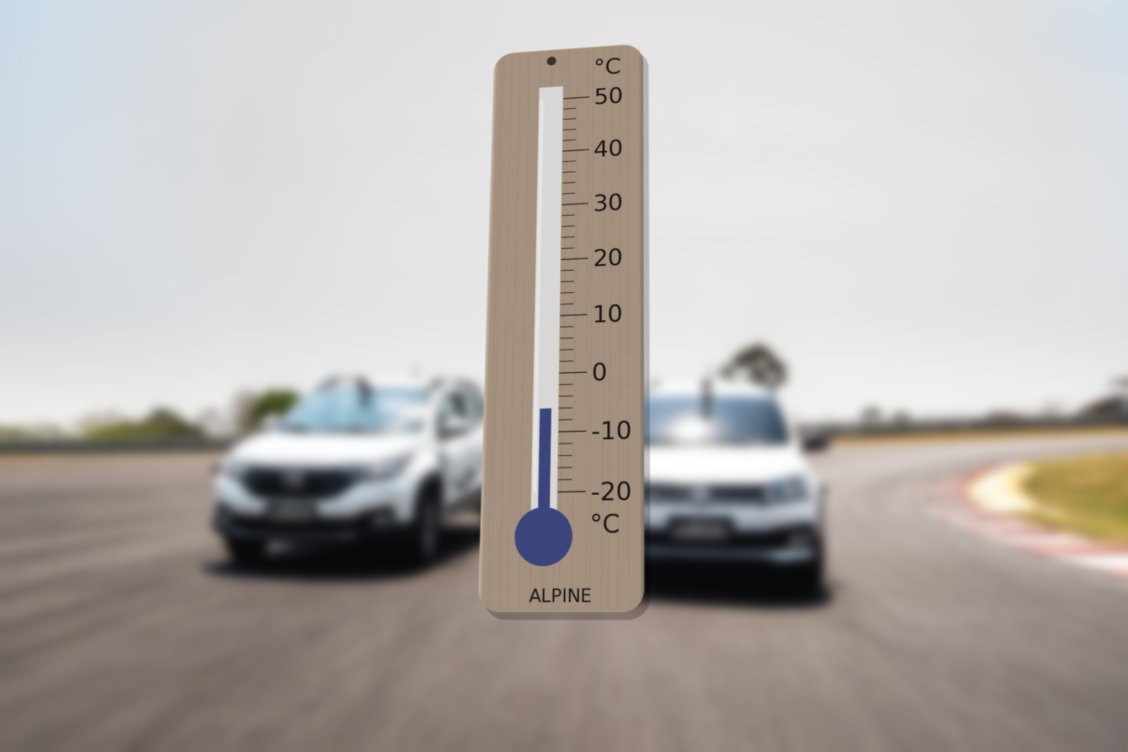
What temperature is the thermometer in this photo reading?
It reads -6 °C
